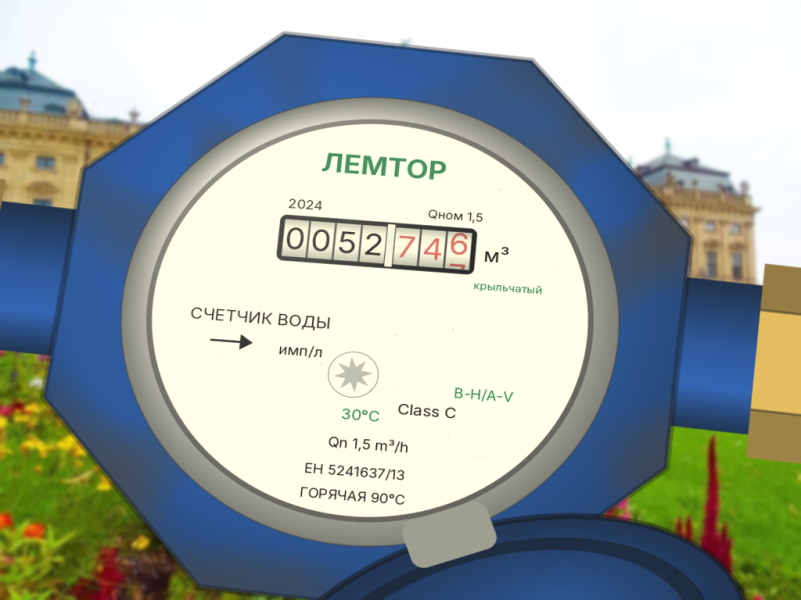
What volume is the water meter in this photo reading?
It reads 52.746 m³
